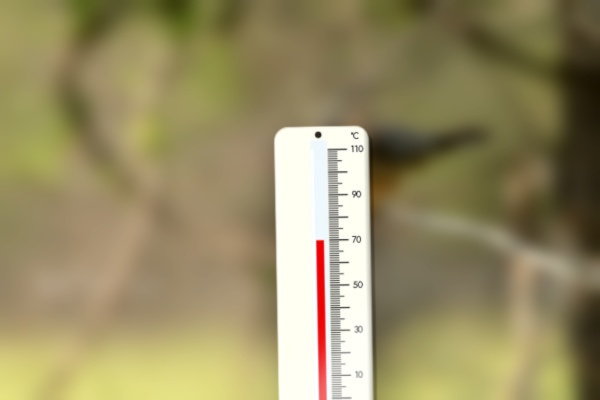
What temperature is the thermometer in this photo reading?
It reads 70 °C
